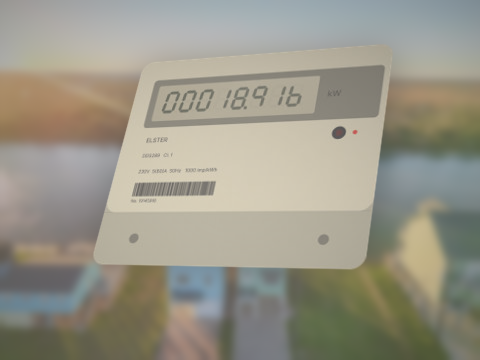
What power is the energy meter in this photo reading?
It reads 18.916 kW
